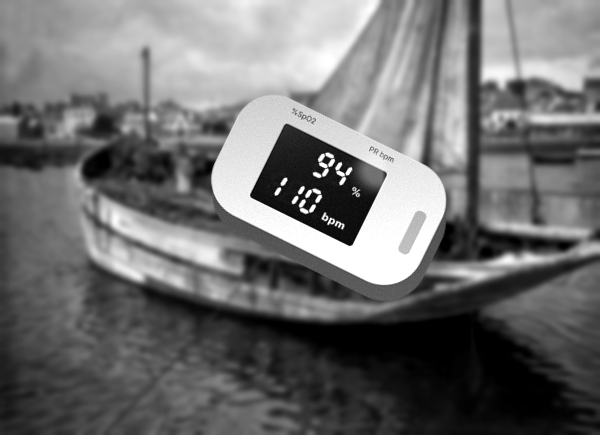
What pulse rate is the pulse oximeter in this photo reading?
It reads 110 bpm
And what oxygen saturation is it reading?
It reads 94 %
